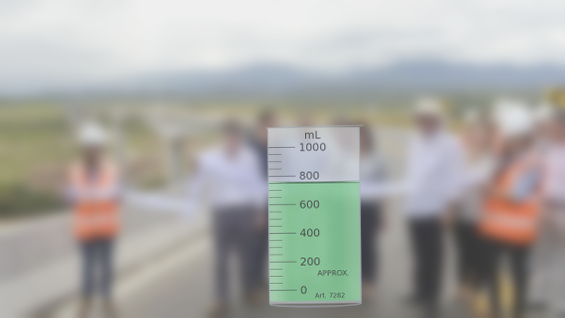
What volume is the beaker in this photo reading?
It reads 750 mL
